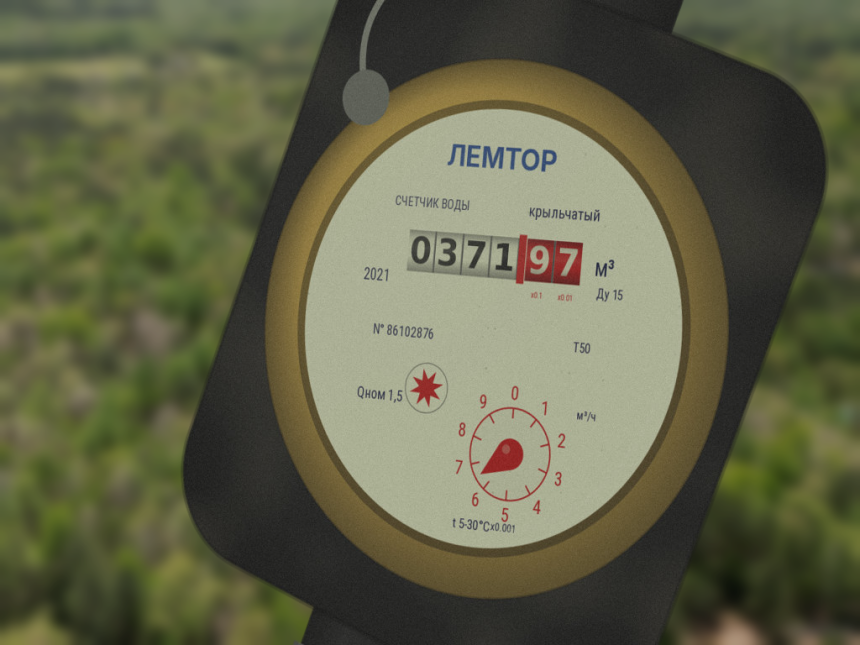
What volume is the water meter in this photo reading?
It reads 371.976 m³
